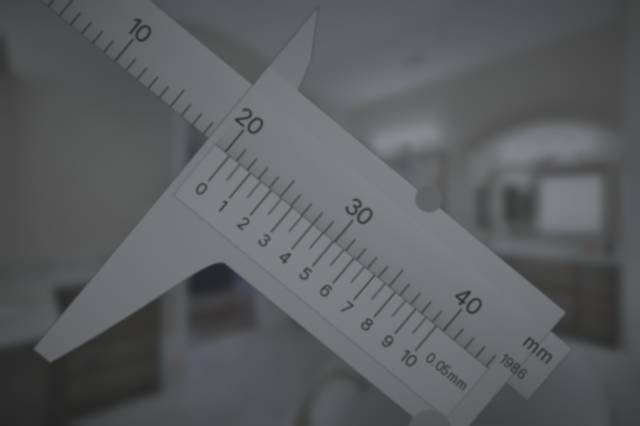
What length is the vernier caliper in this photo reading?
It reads 20.4 mm
